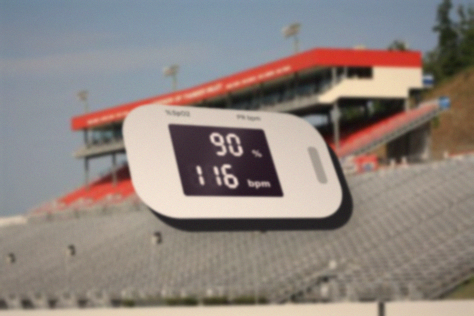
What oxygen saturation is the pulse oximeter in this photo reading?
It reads 90 %
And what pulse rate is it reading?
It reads 116 bpm
